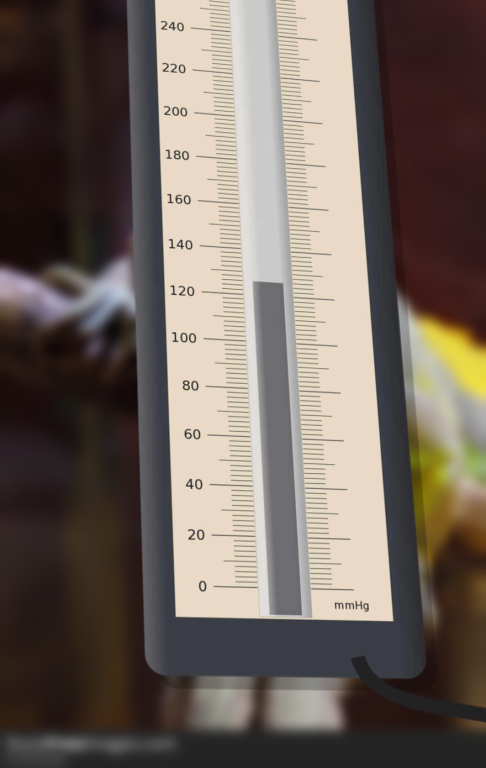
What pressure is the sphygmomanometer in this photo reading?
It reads 126 mmHg
